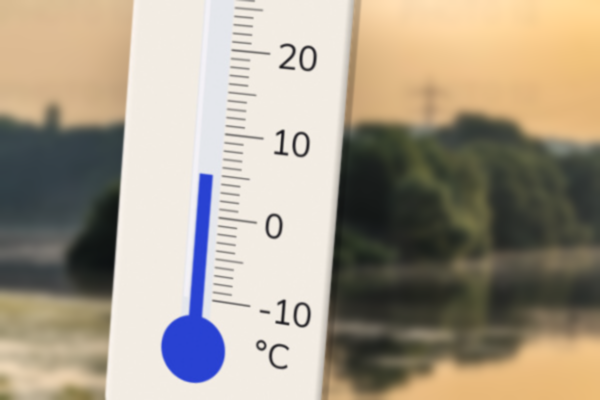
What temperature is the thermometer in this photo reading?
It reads 5 °C
